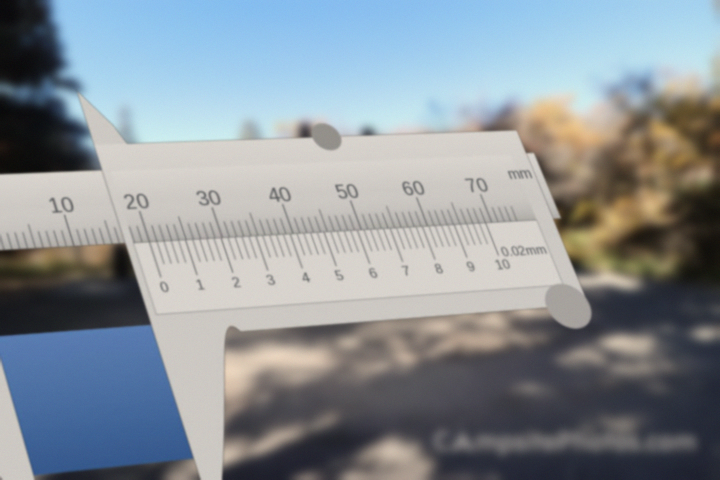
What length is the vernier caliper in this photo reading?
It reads 20.0 mm
